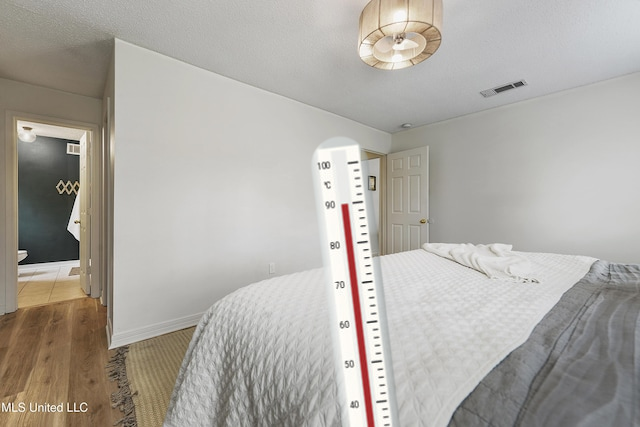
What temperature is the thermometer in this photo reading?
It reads 90 °C
